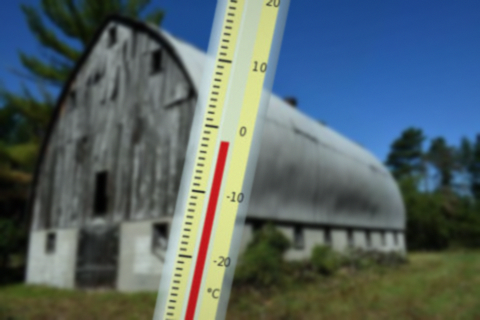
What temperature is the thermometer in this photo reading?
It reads -2 °C
